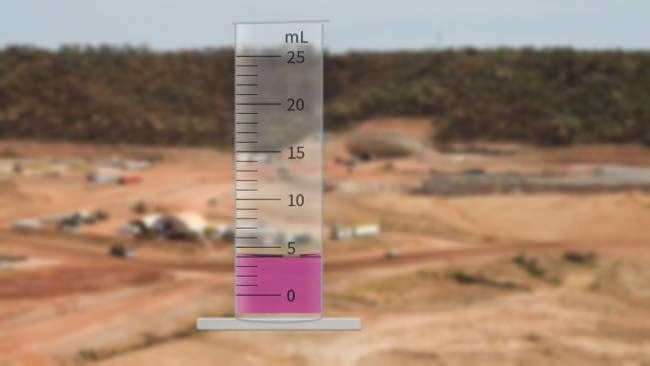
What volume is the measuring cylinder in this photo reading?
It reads 4 mL
